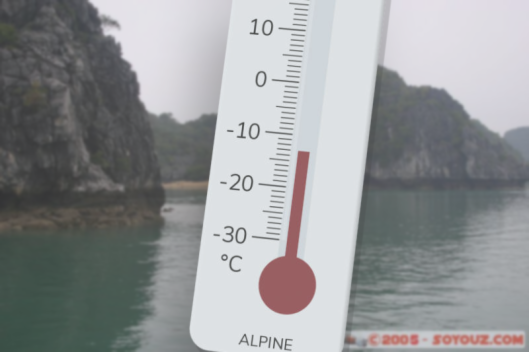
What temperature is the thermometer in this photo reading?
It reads -13 °C
